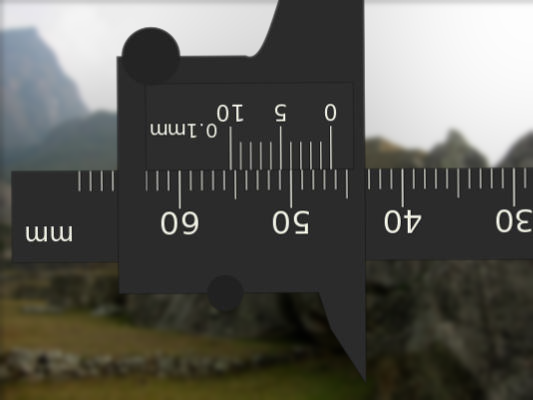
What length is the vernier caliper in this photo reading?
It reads 46.4 mm
